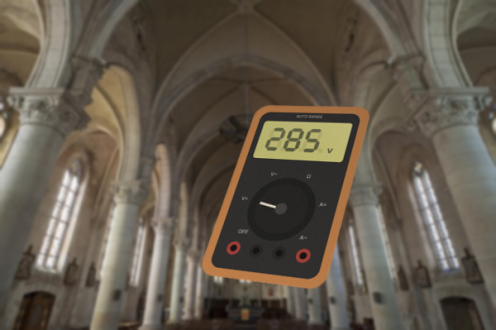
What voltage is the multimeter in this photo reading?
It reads 285 V
